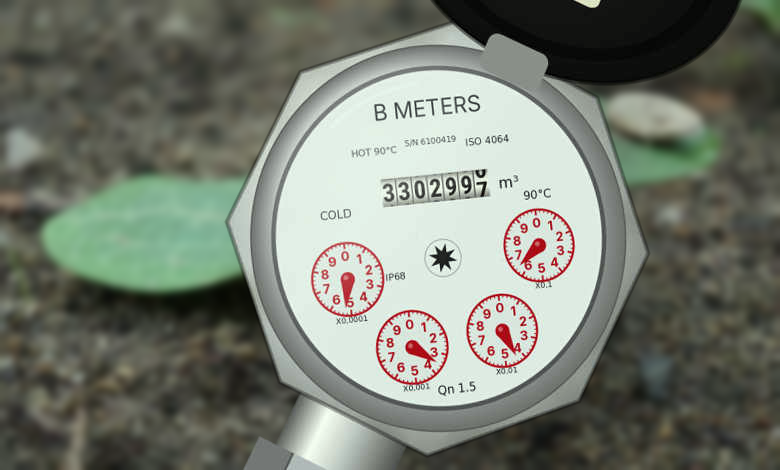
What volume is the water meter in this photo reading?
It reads 3302996.6435 m³
